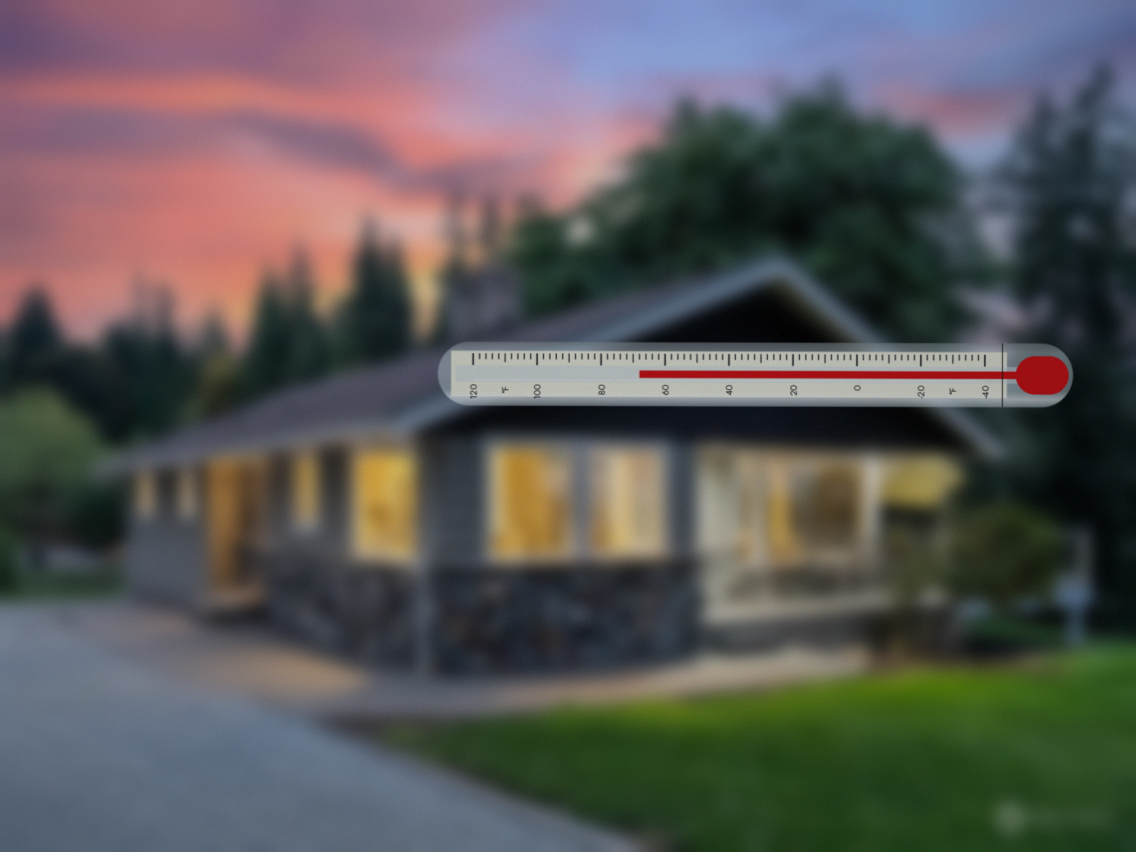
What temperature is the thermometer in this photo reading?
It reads 68 °F
